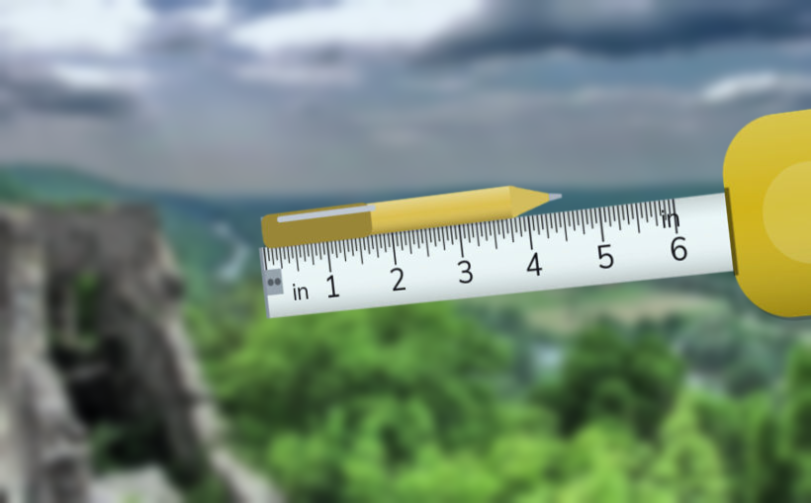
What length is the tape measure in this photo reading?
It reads 4.5 in
